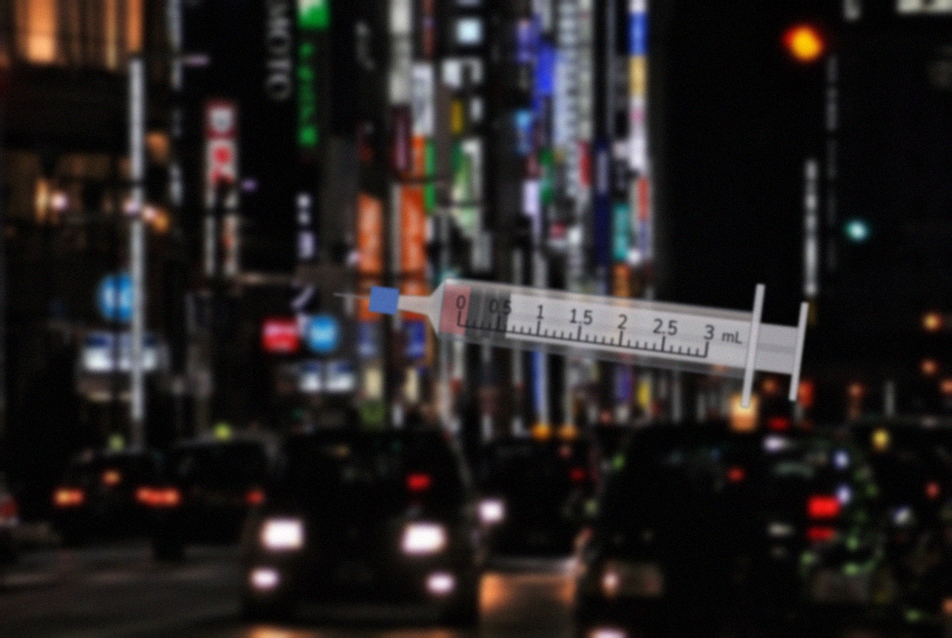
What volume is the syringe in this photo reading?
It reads 0.1 mL
